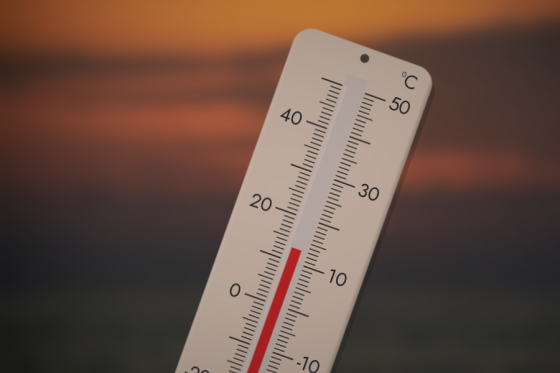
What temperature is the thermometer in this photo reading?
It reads 13 °C
